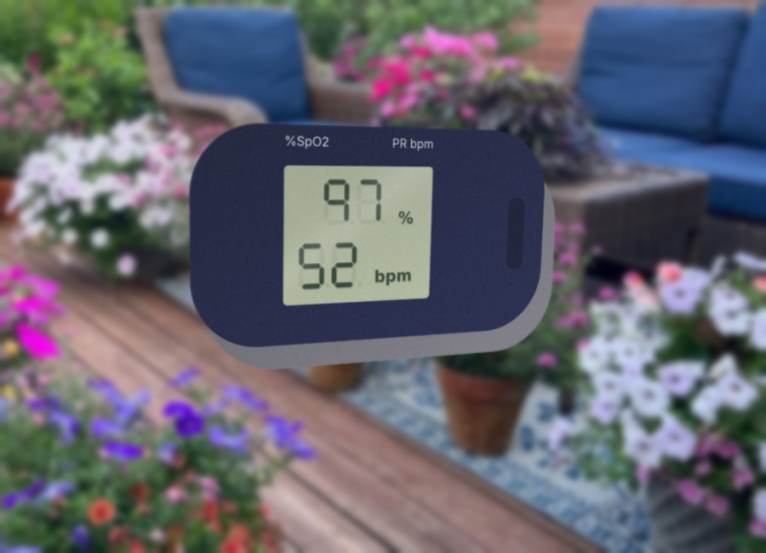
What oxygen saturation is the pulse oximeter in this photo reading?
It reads 97 %
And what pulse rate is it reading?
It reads 52 bpm
